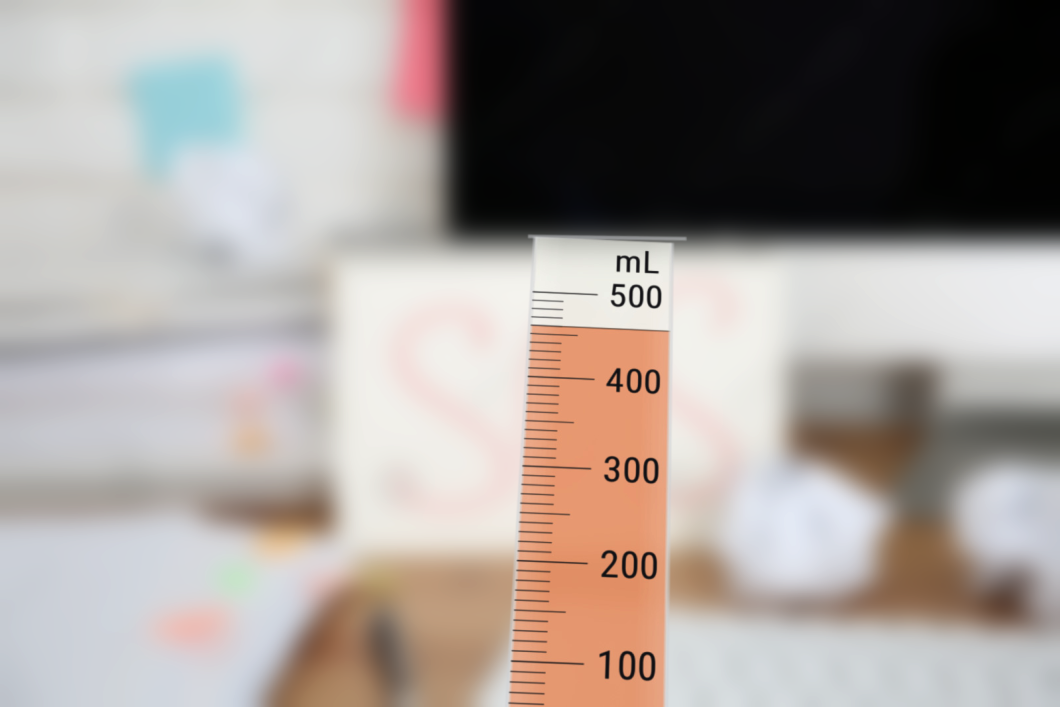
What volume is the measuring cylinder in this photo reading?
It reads 460 mL
